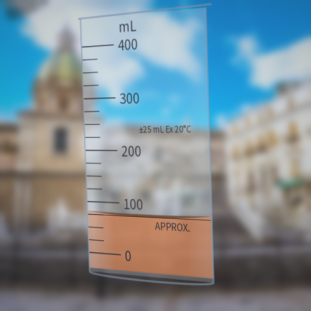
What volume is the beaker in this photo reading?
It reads 75 mL
